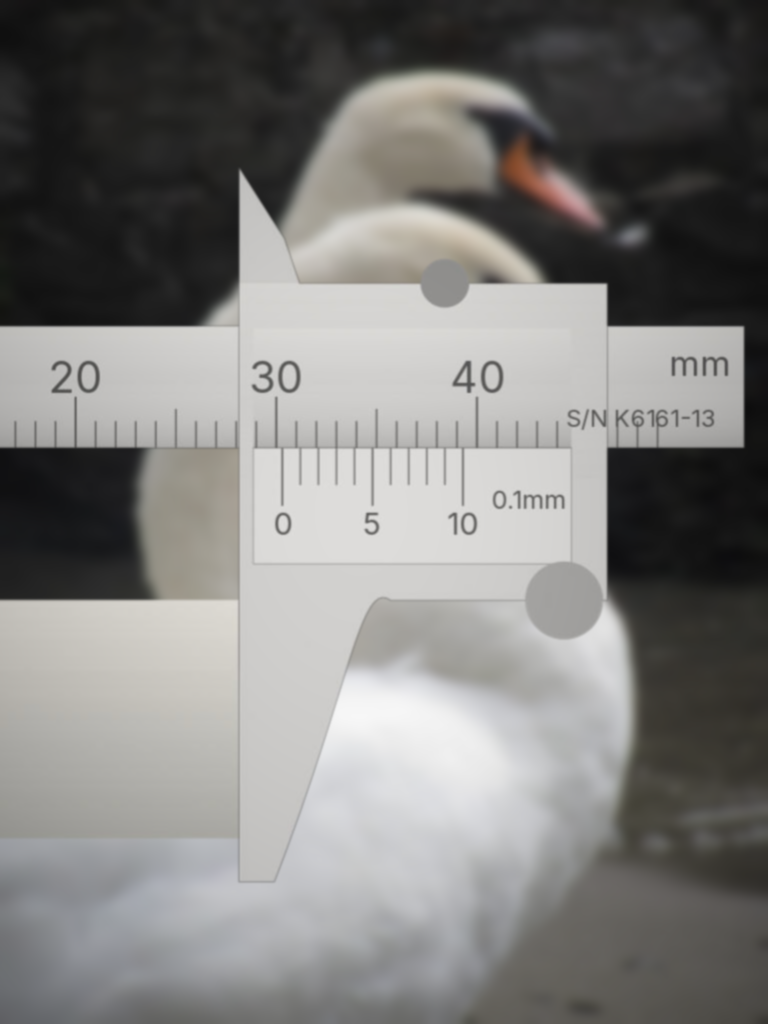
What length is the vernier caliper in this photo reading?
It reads 30.3 mm
